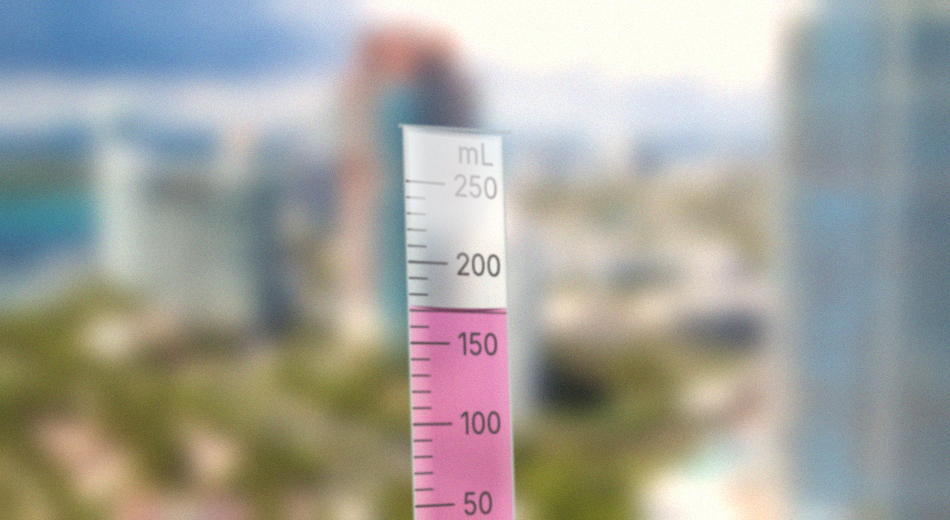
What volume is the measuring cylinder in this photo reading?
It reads 170 mL
